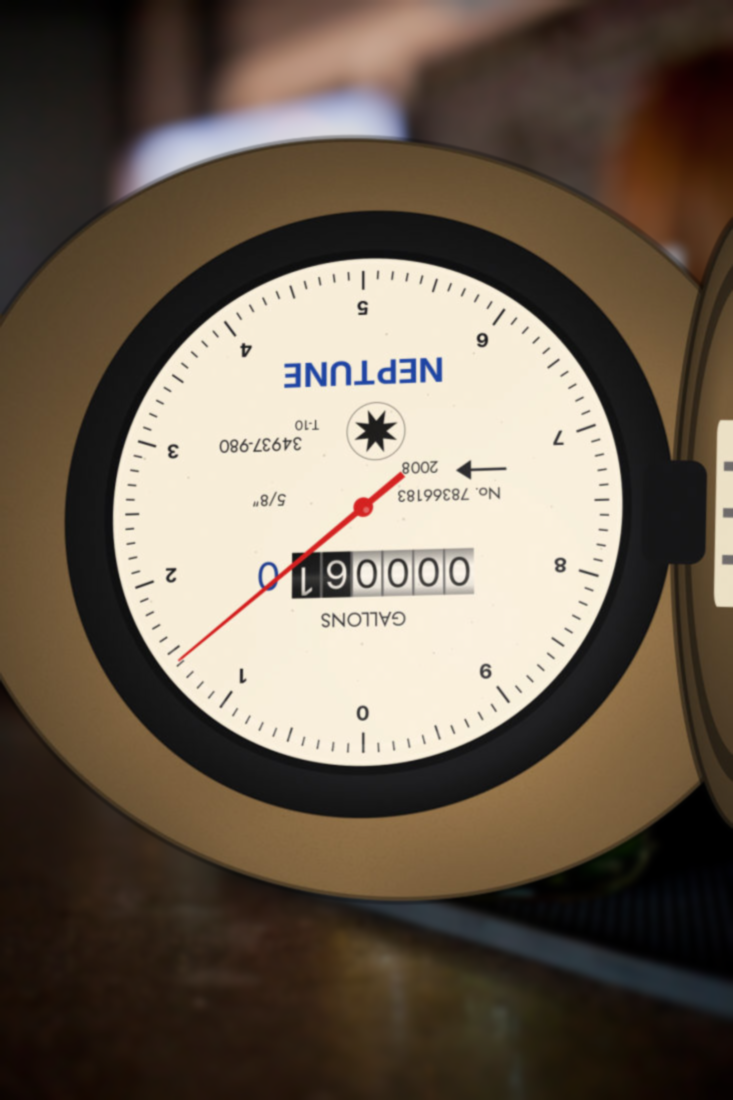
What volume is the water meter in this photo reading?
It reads 611.4 gal
